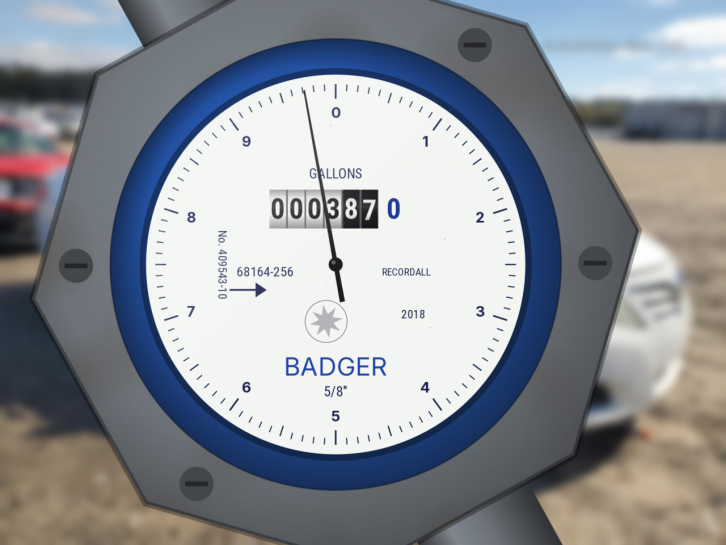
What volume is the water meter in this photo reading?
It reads 3869.7 gal
